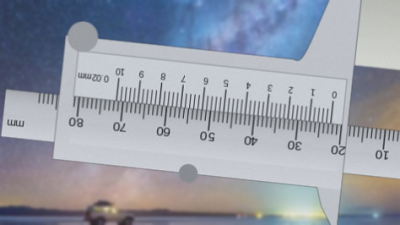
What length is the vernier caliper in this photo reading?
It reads 22.5 mm
